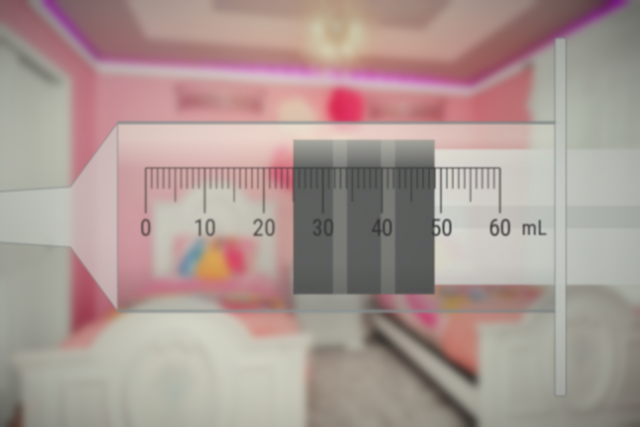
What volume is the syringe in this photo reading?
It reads 25 mL
